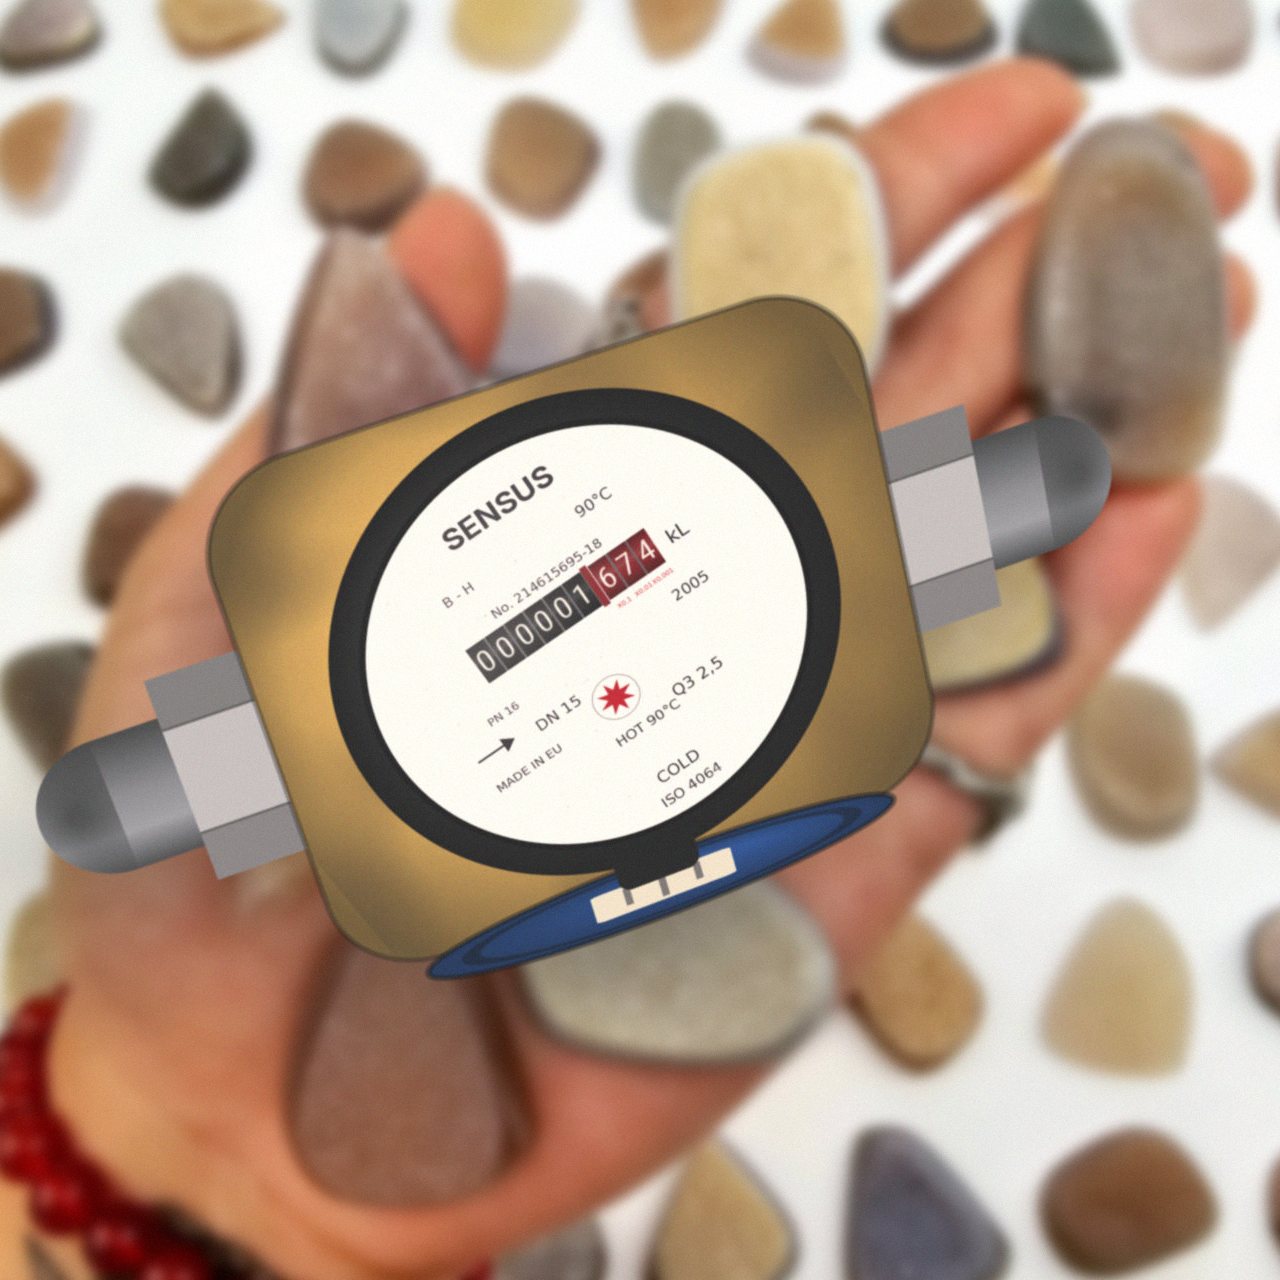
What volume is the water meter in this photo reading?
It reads 1.674 kL
